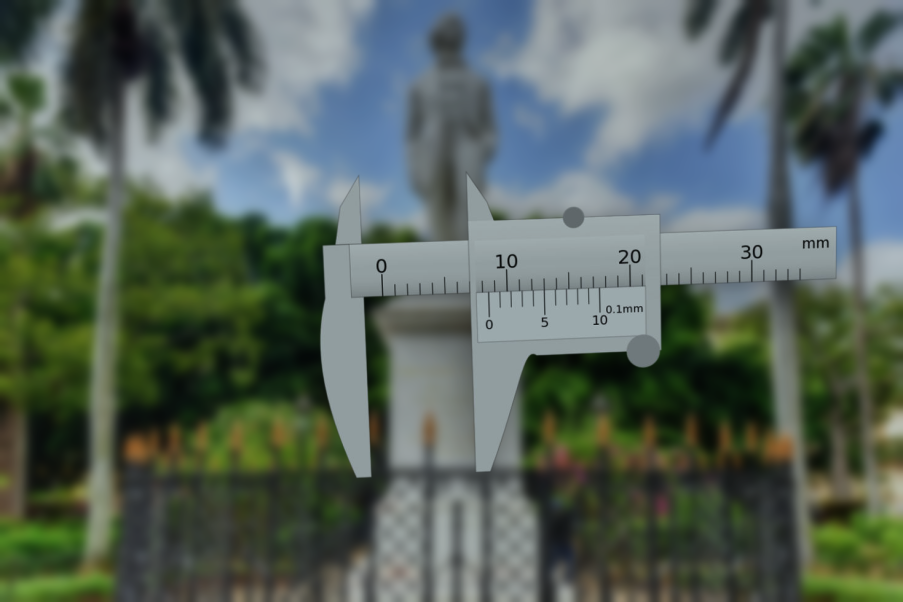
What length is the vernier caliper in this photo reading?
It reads 8.5 mm
